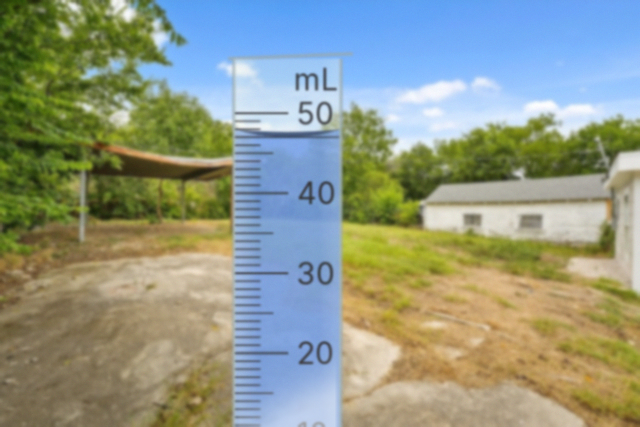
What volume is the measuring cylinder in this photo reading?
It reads 47 mL
